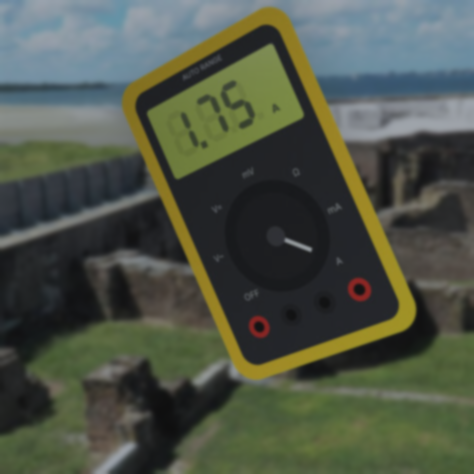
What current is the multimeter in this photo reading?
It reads 1.75 A
